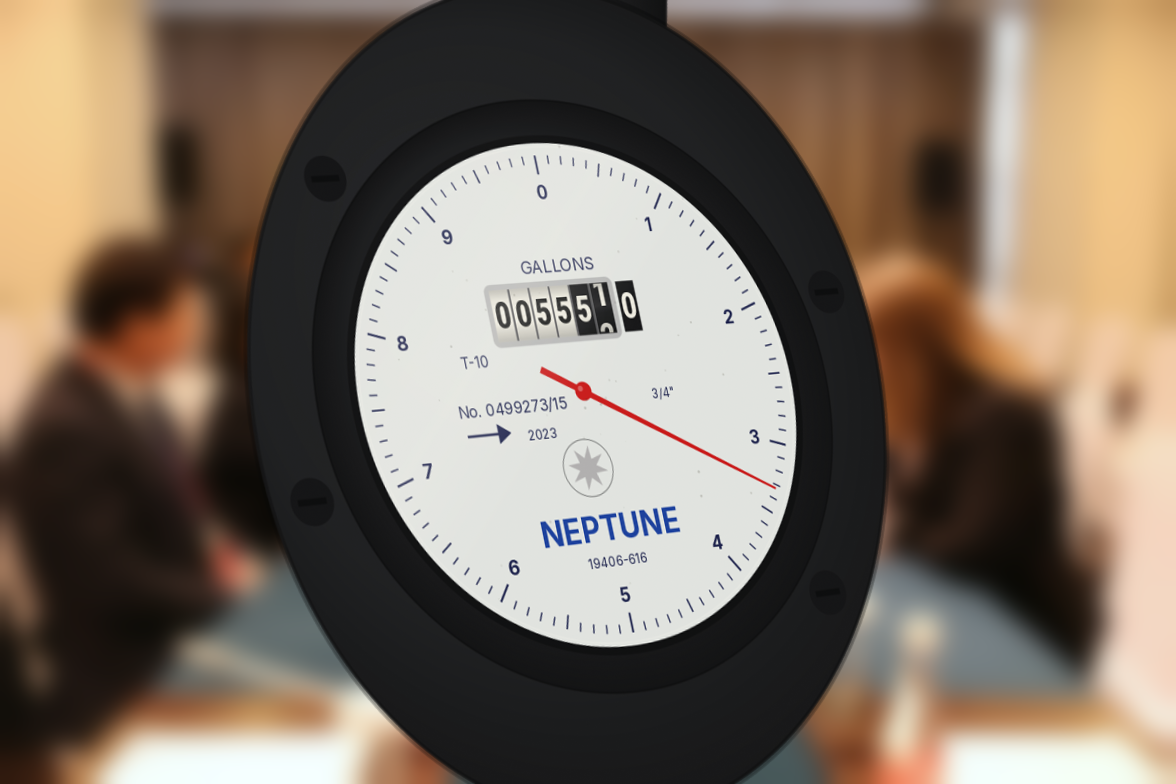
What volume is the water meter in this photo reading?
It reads 55513.3 gal
